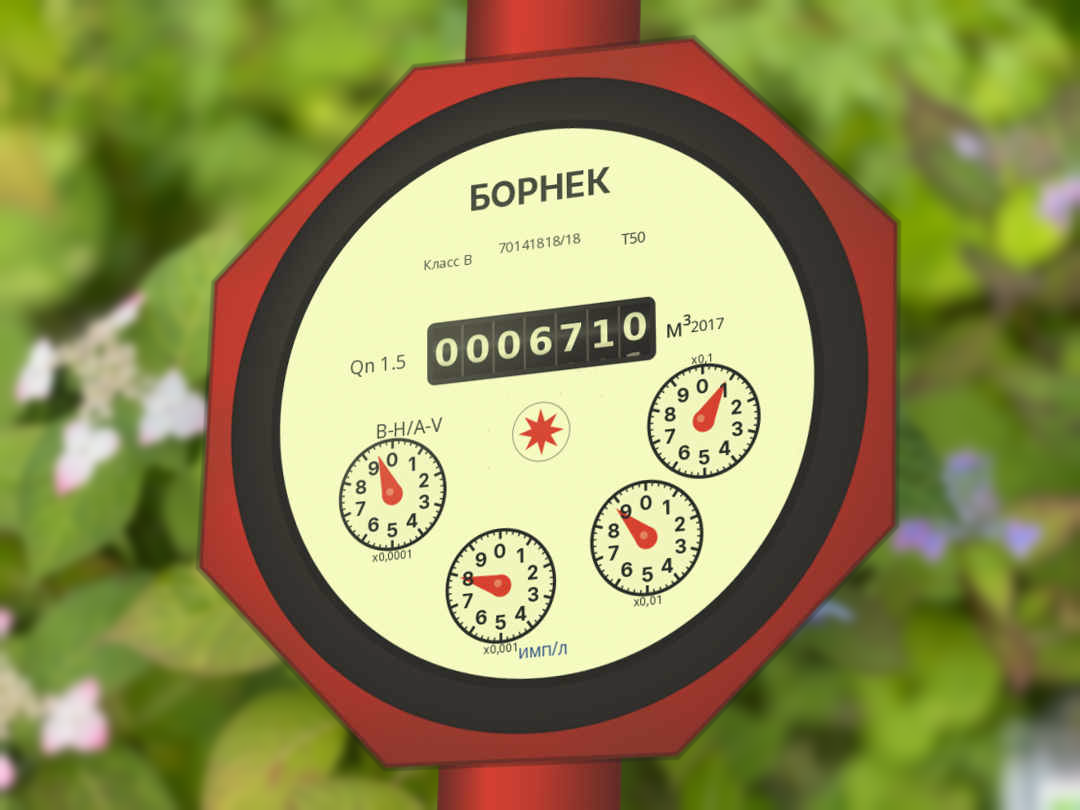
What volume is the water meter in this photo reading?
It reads 6710.0879 m³
